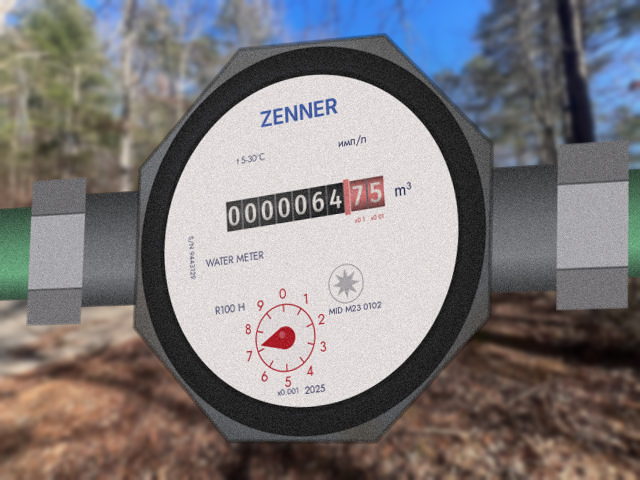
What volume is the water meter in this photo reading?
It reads 64.757 m³
